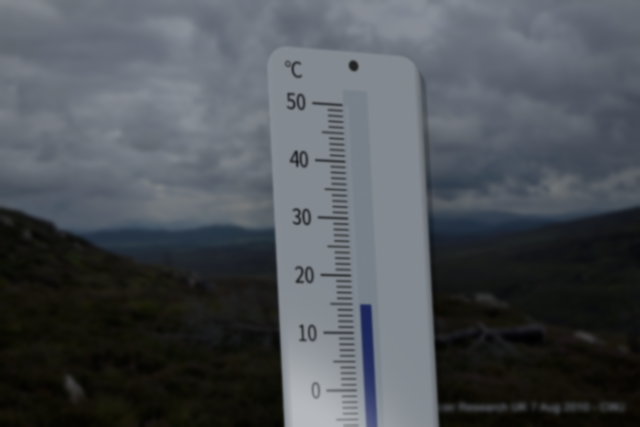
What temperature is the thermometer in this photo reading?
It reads 15 °C
